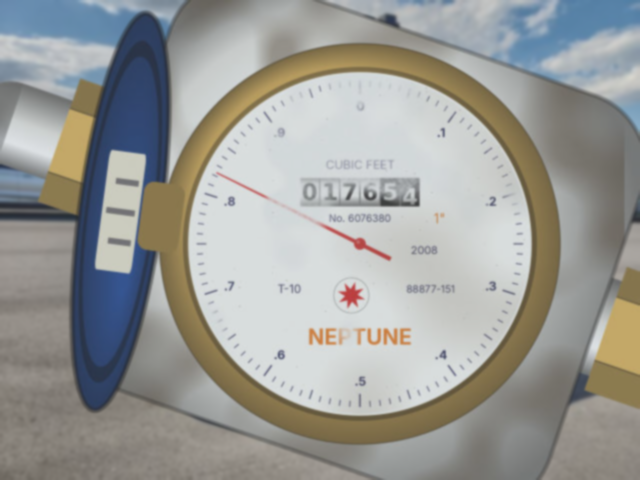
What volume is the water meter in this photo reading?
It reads 17653.82 ft³
